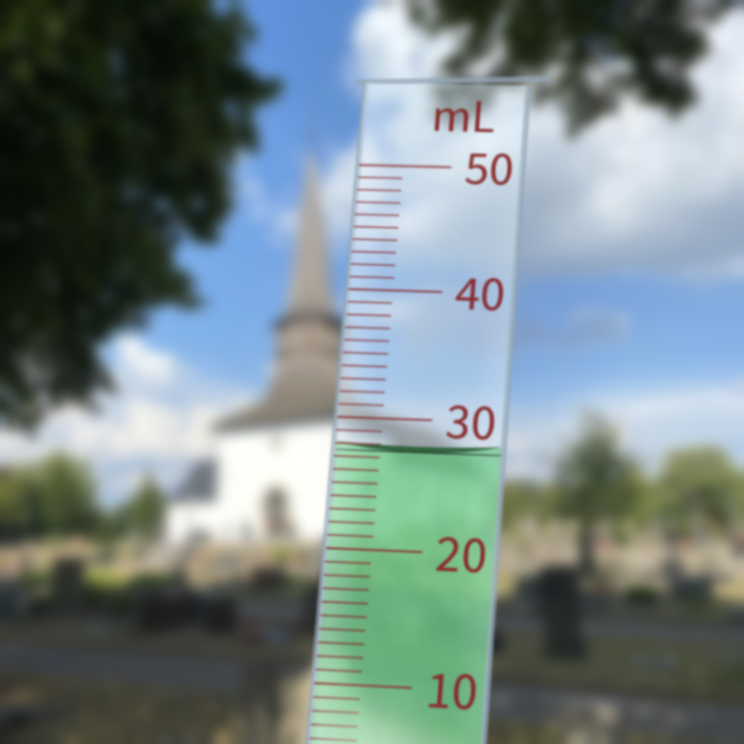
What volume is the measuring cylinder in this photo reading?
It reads 27.5 mL
